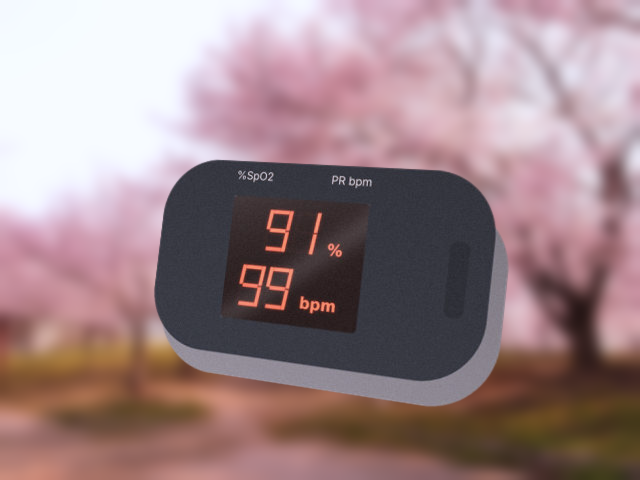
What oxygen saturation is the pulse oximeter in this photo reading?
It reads 91 %
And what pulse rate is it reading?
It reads 99 bpm
